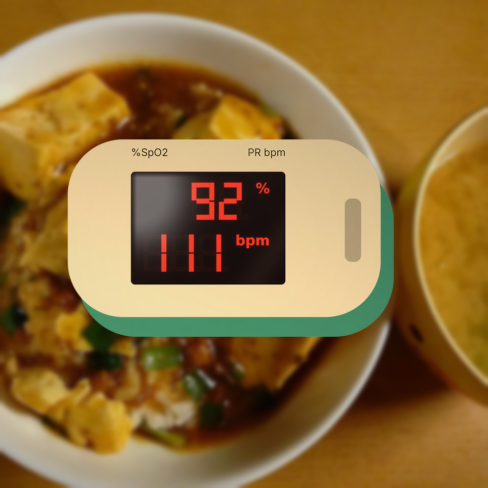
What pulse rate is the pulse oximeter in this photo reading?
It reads 111 bpm
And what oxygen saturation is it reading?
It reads 92 %
